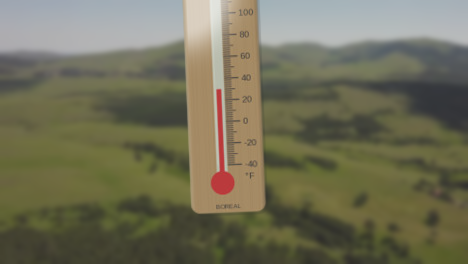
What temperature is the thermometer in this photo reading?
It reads 30 °F
